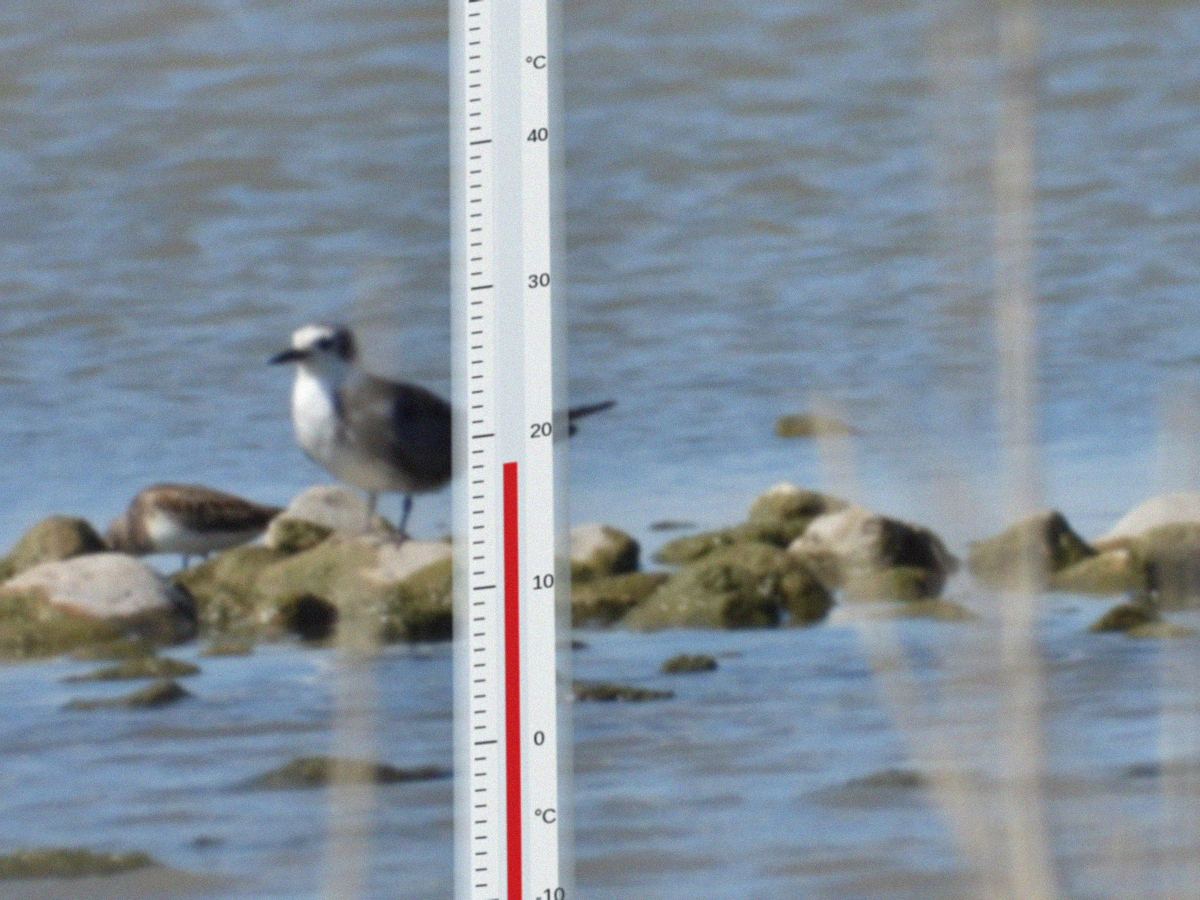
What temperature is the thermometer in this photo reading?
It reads 18 °C
